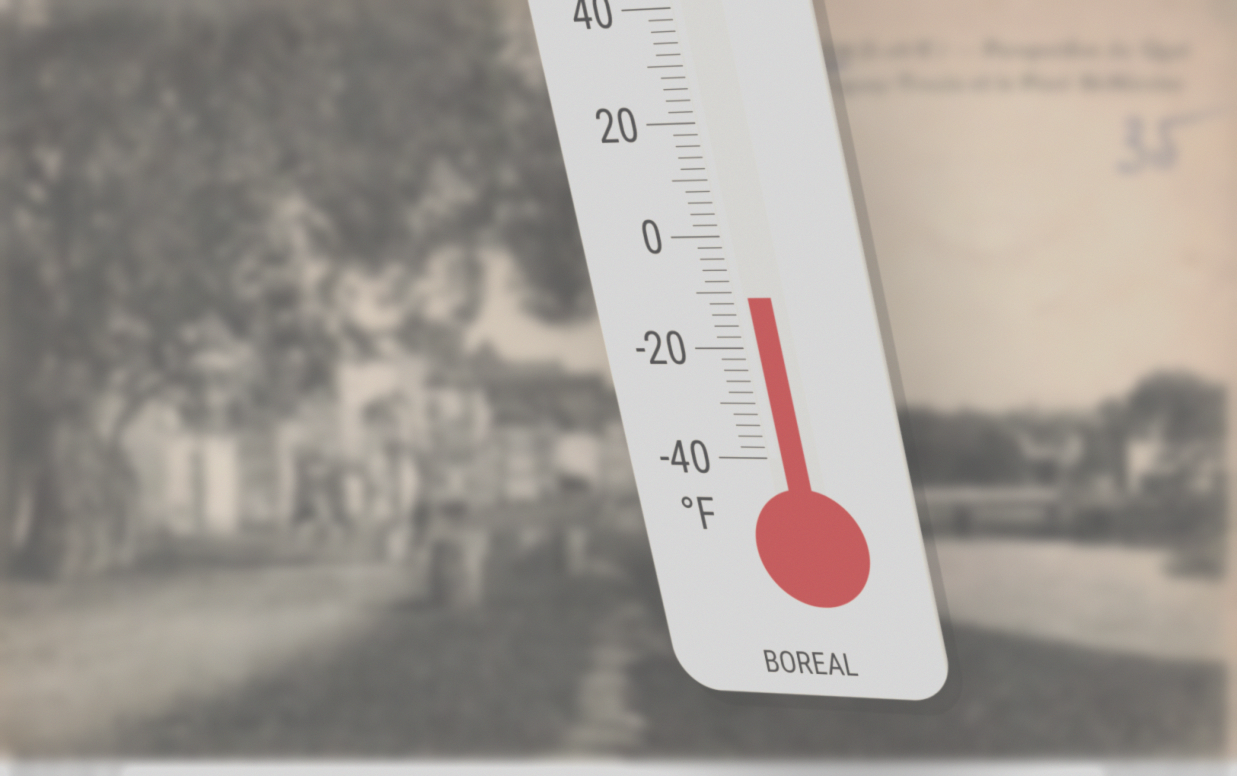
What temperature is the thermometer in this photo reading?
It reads -11 °F
